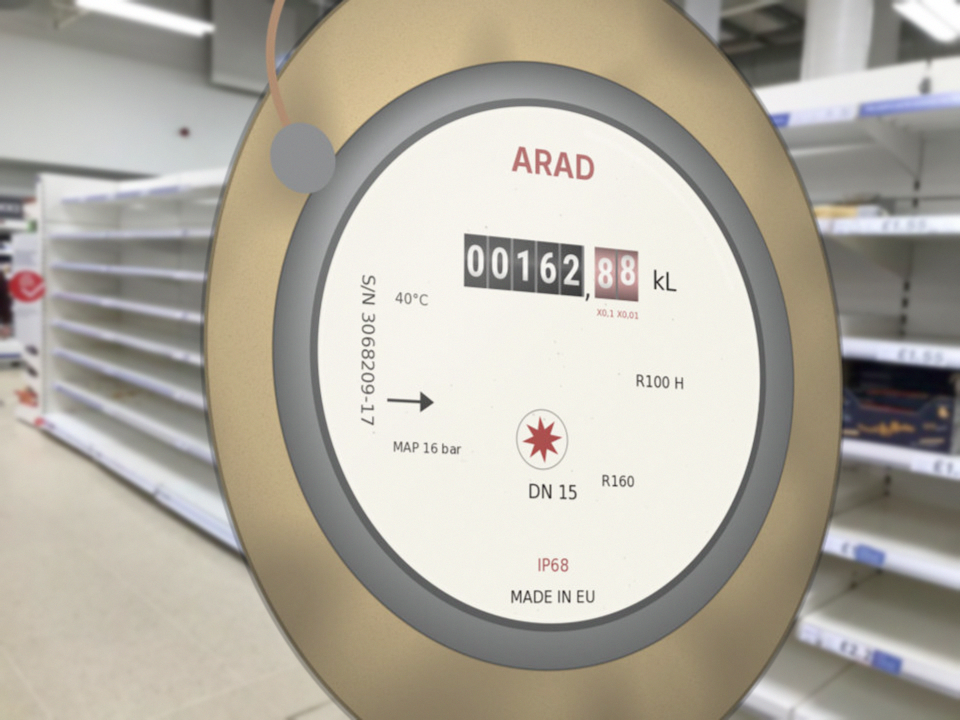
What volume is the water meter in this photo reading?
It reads 162.88 kL
